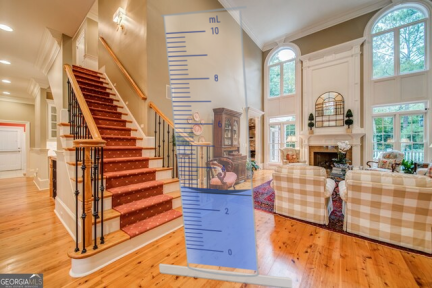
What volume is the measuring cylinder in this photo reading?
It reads 2.8 mL
